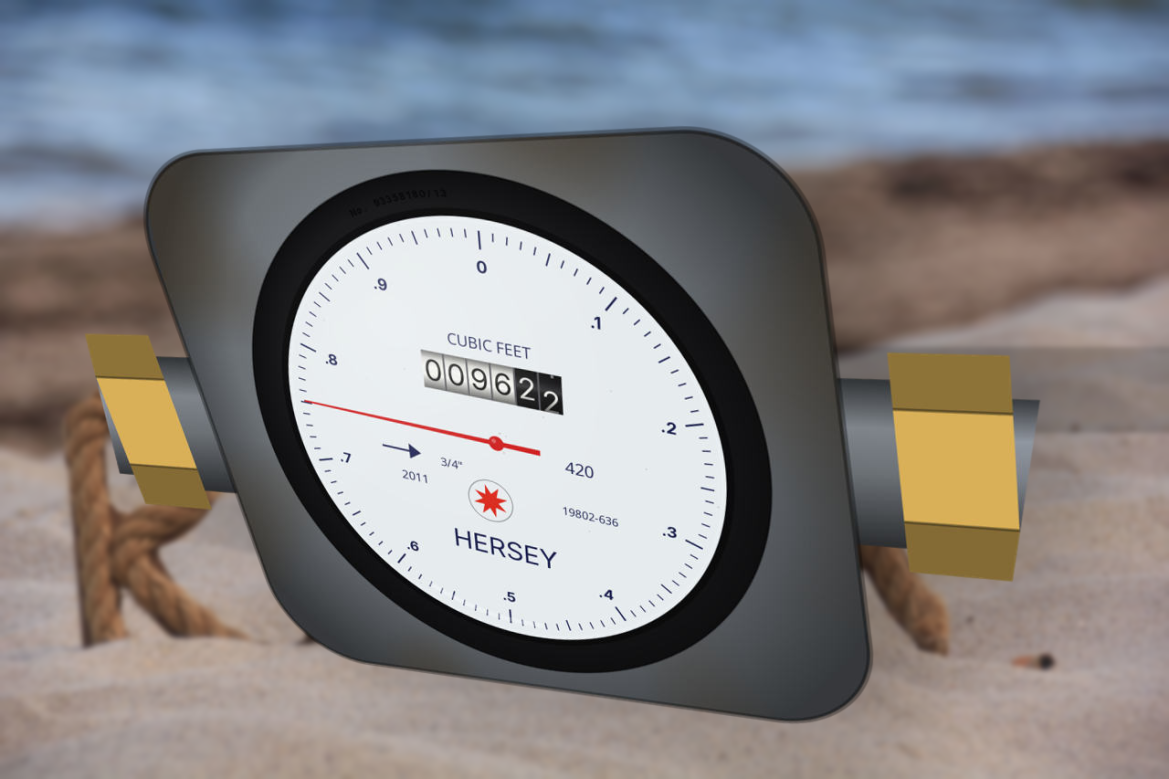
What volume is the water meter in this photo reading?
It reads 9621.75 ft³
